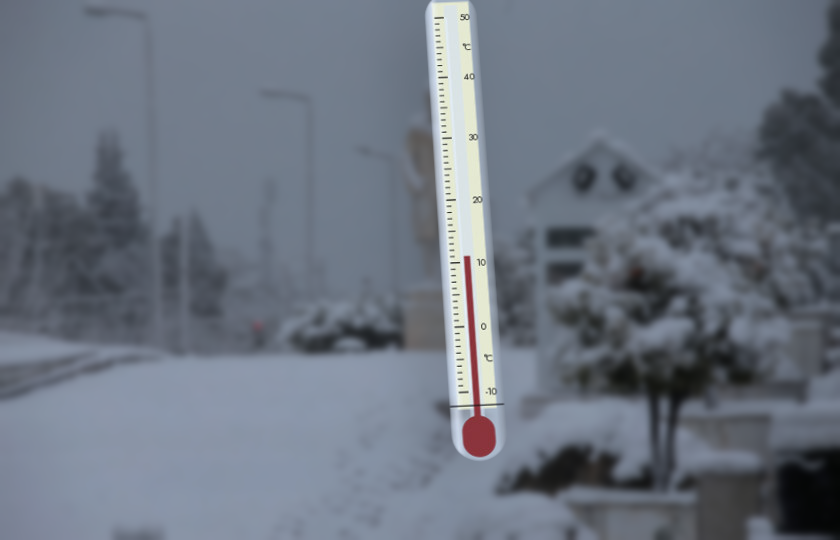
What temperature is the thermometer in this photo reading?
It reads 11 °C
